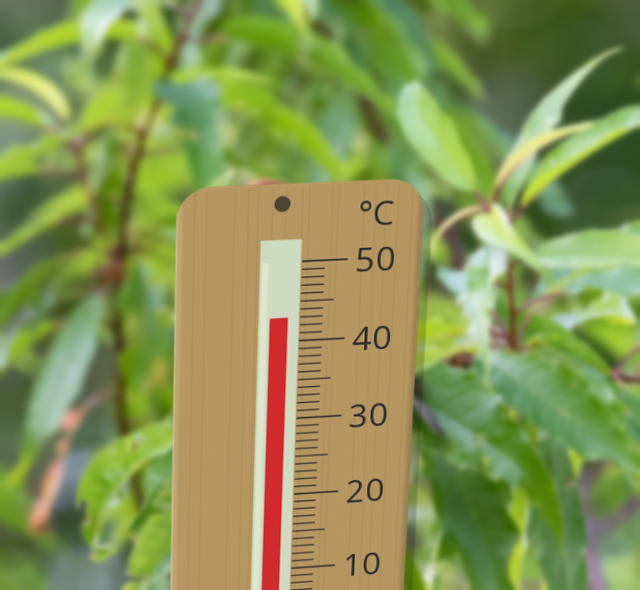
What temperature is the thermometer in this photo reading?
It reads 43 °C
